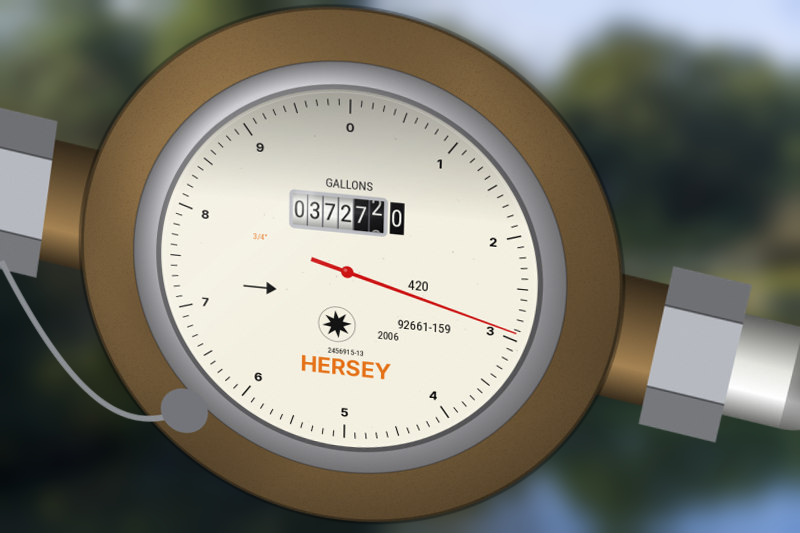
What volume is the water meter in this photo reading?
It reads 372722.9 gal
